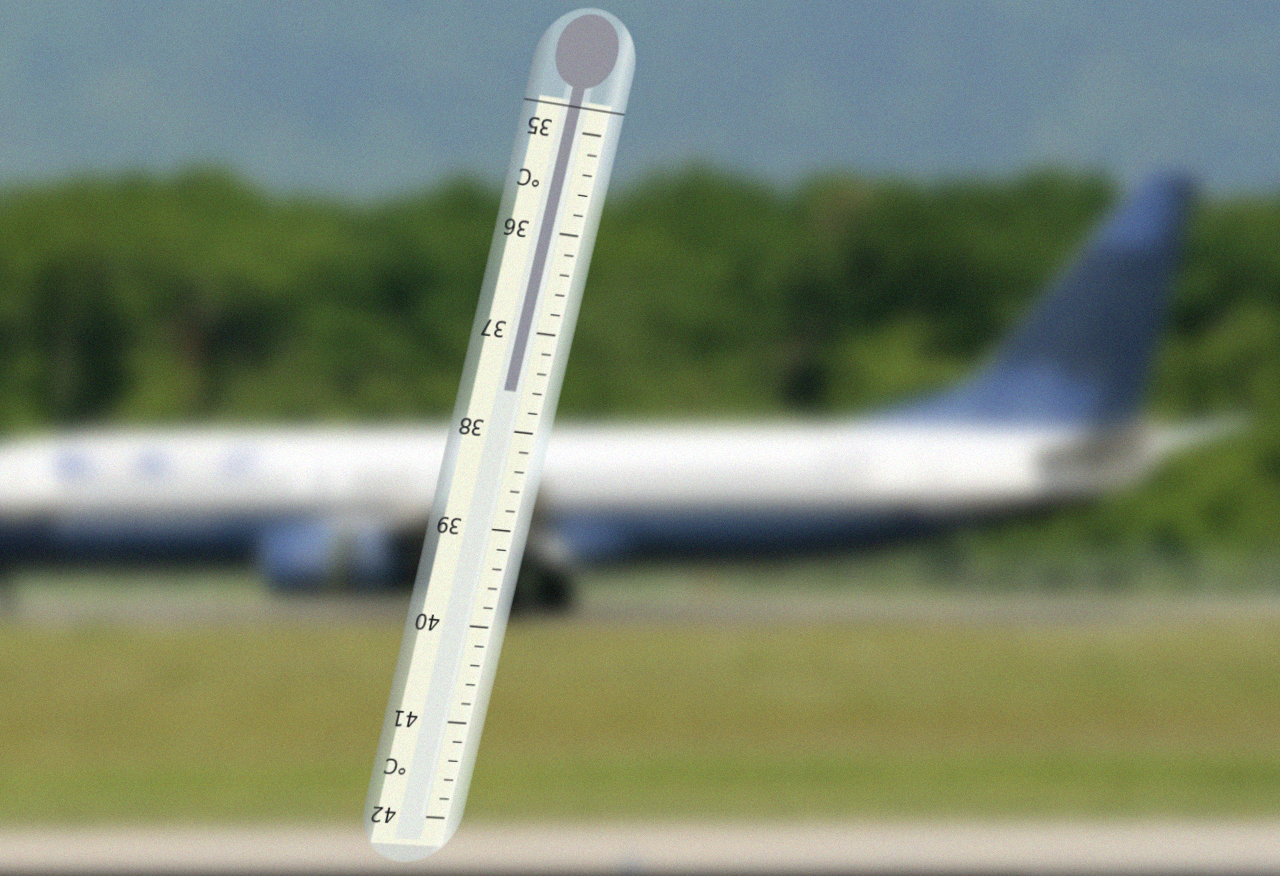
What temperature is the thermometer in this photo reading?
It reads 37.6 °C
